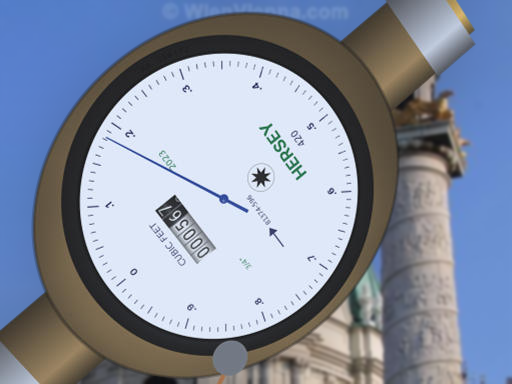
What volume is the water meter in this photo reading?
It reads 567.18 ft³
